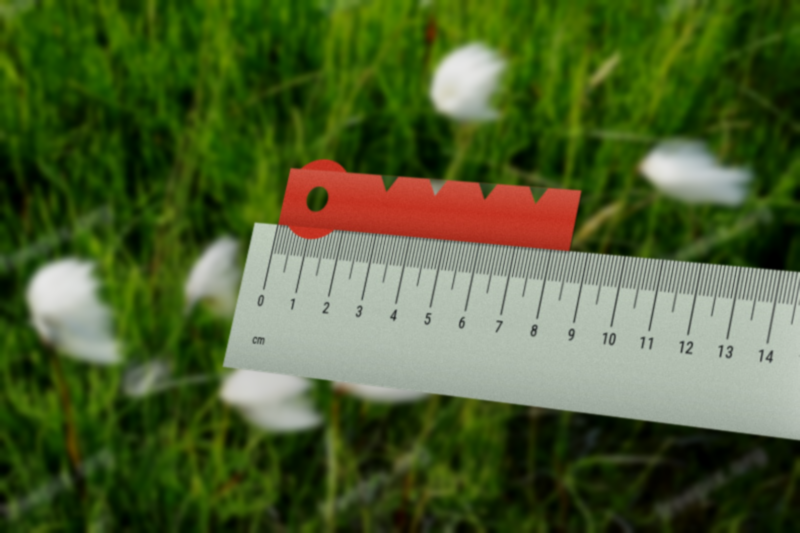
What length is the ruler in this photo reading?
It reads 8.5 cm
